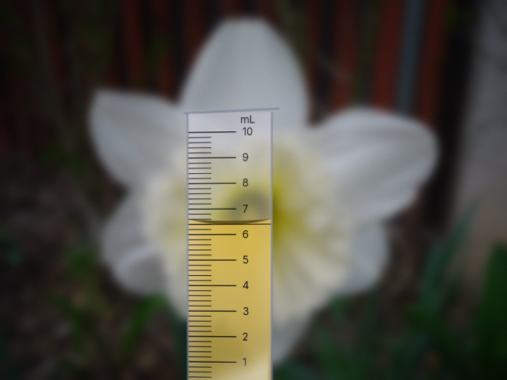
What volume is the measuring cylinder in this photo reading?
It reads 6.4 mL
